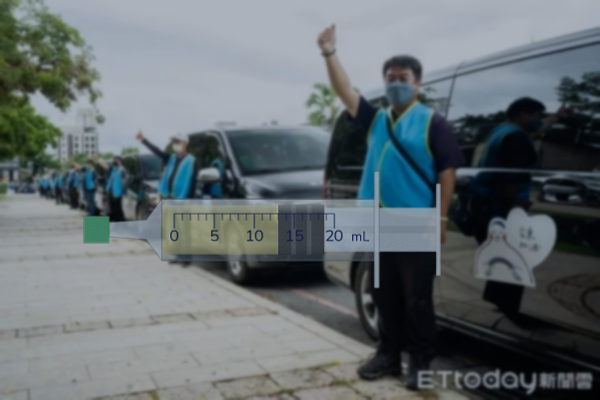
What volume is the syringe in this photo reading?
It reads 13 mL
